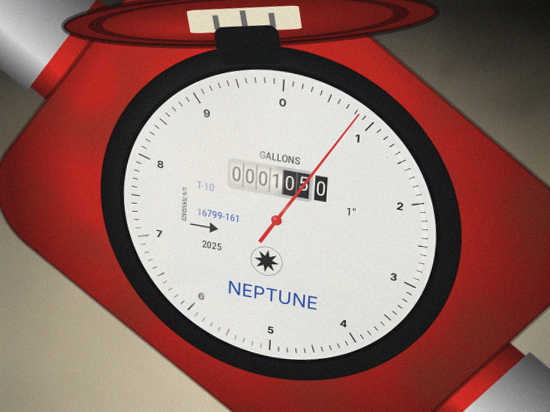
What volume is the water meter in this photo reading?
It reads 1050.8 gal
